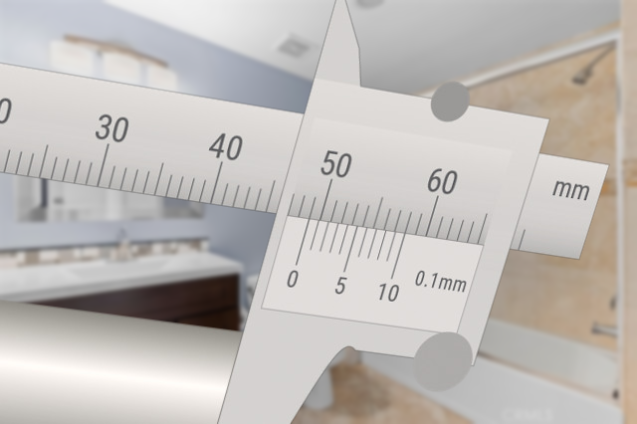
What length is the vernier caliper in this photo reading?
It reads 49.0 mm
